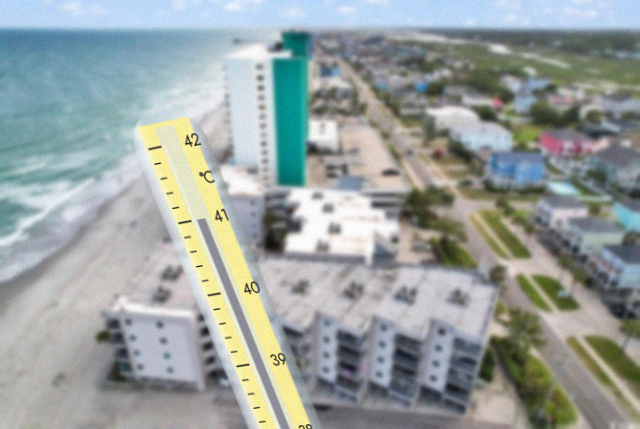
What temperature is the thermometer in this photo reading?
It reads 41 °C
